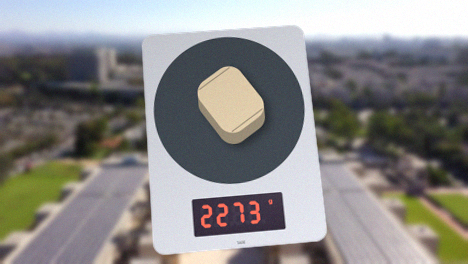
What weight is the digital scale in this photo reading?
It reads 2273 g
